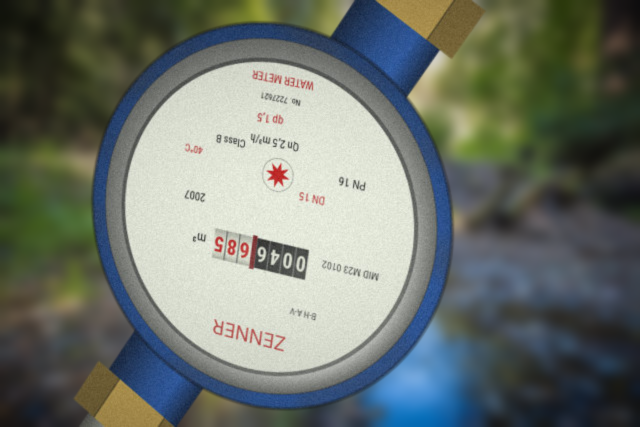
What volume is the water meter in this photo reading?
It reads 46.685 m³
